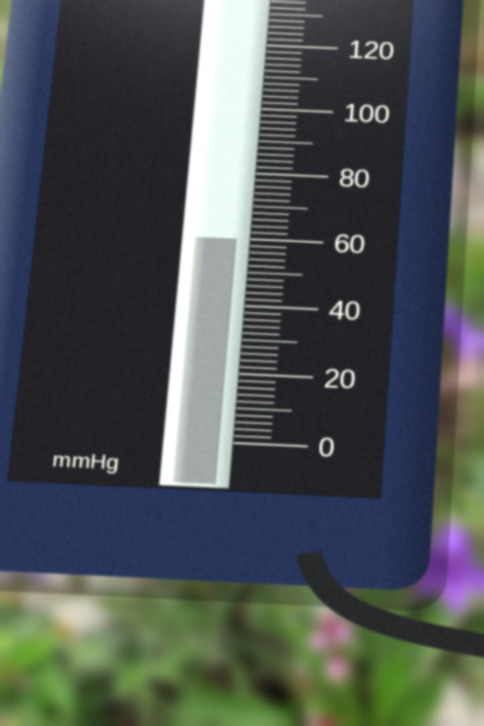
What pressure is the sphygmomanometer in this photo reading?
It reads 60 mmHg
